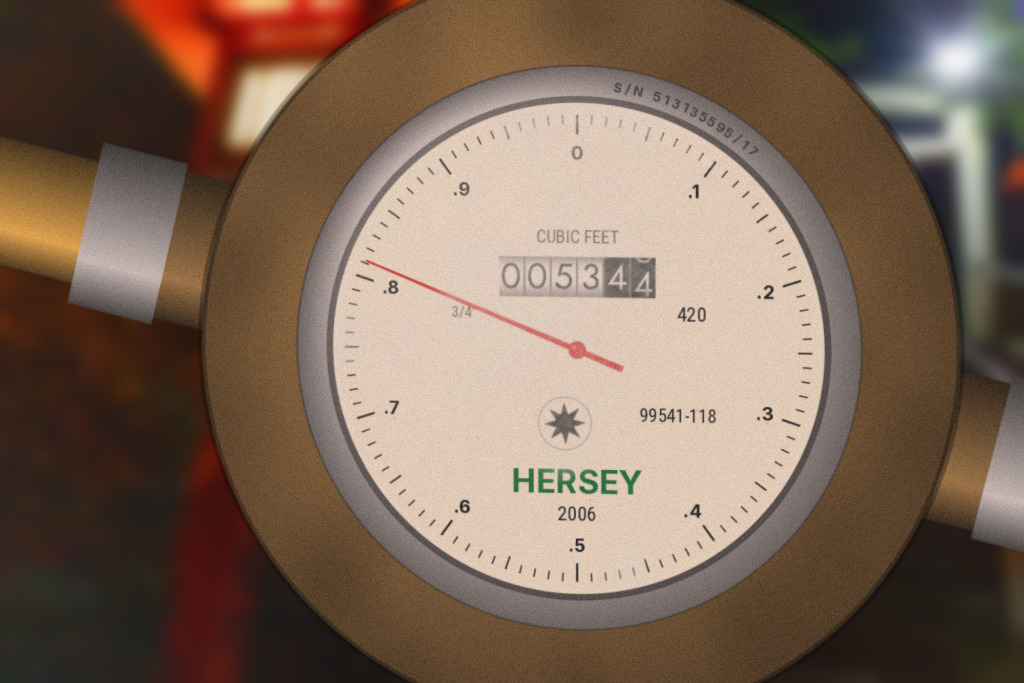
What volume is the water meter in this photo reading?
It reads 5343.81 ft³
